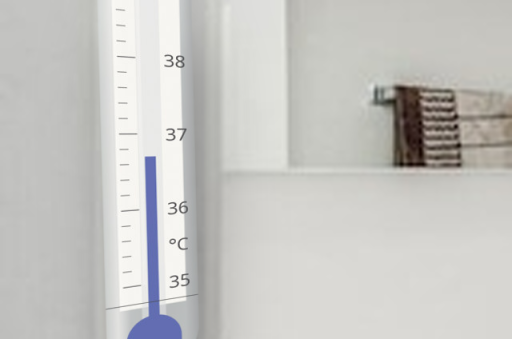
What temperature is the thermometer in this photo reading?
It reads 36.7 °C
